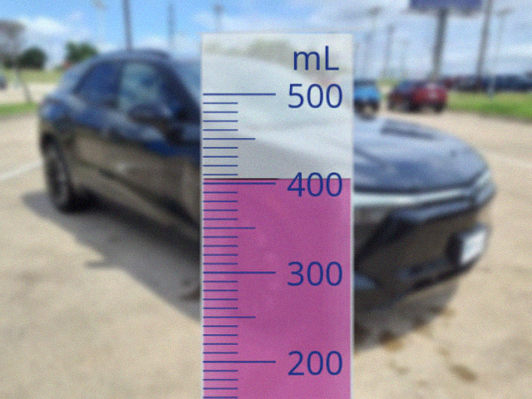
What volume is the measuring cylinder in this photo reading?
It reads 405 mL
